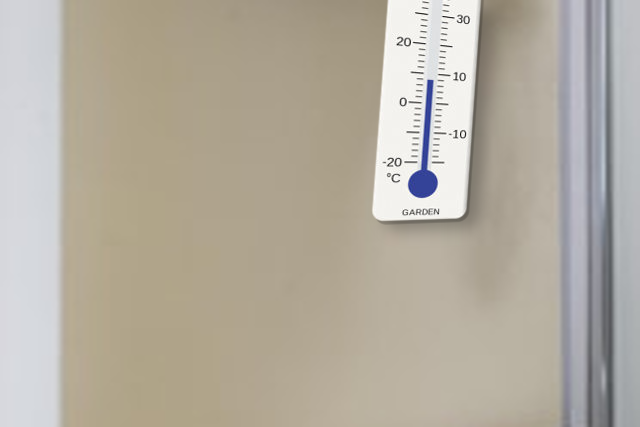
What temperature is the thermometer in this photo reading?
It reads 8 °C
